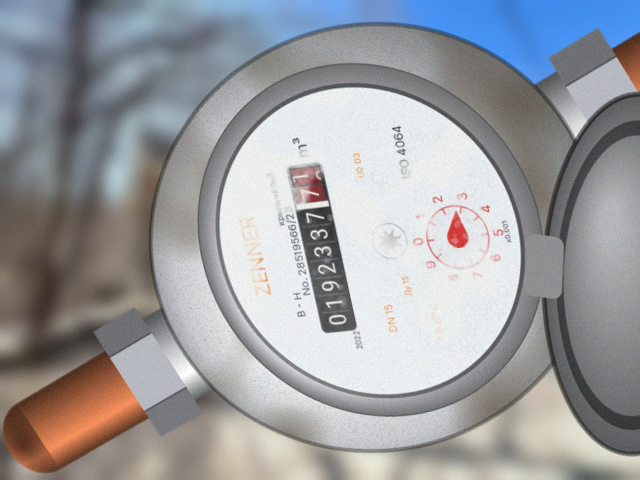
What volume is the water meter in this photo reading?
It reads 192337.712 m³
